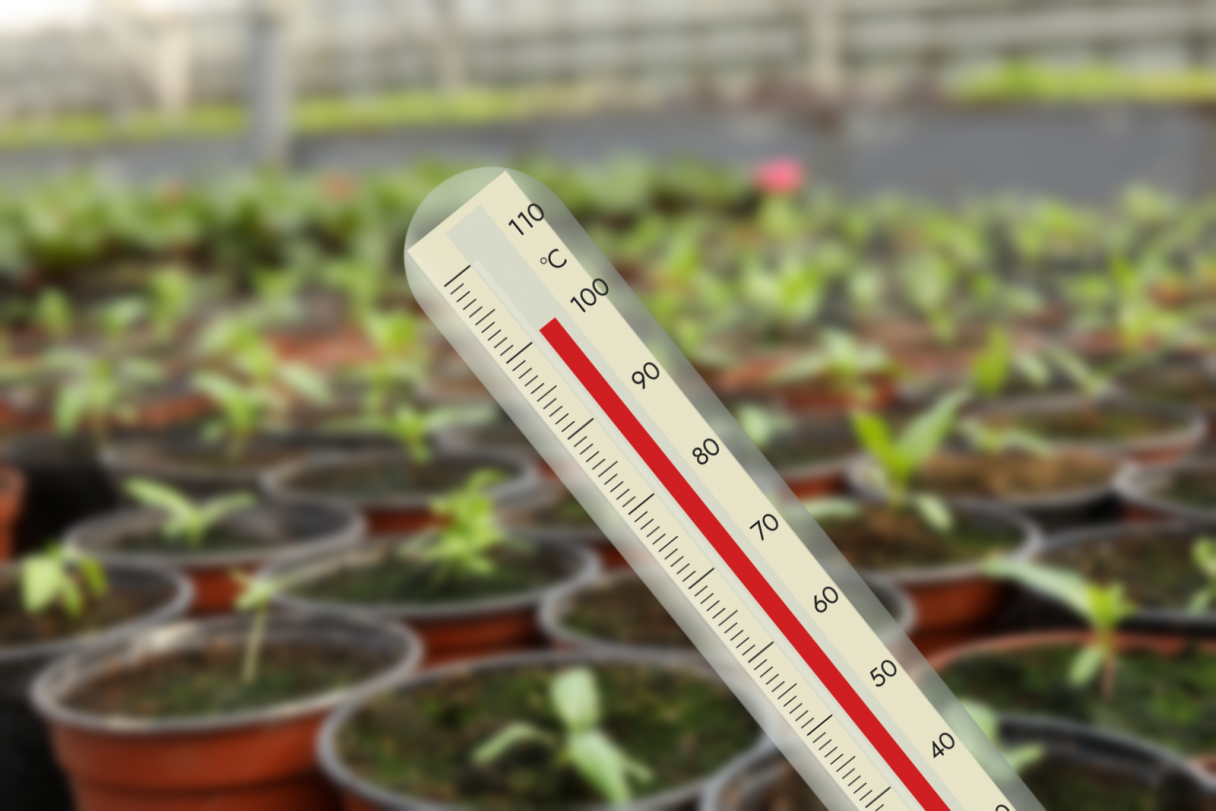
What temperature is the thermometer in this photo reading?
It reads 100.5 °C
